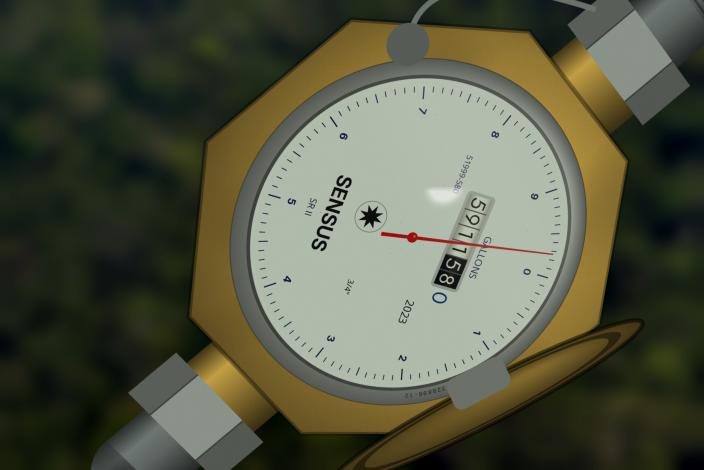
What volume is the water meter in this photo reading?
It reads 5911579.7 gal
